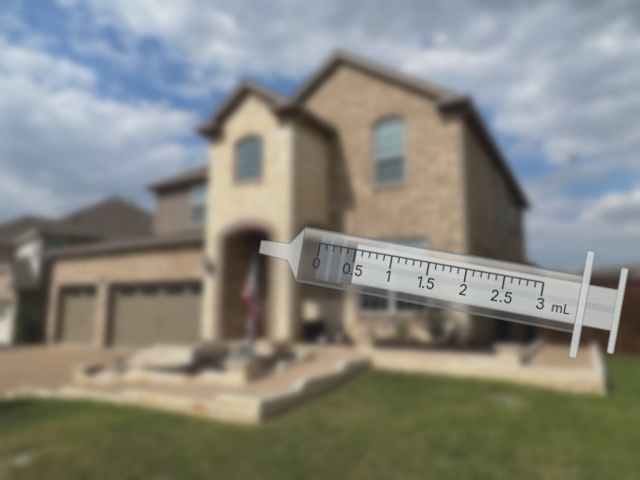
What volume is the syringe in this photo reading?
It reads 0 mL
